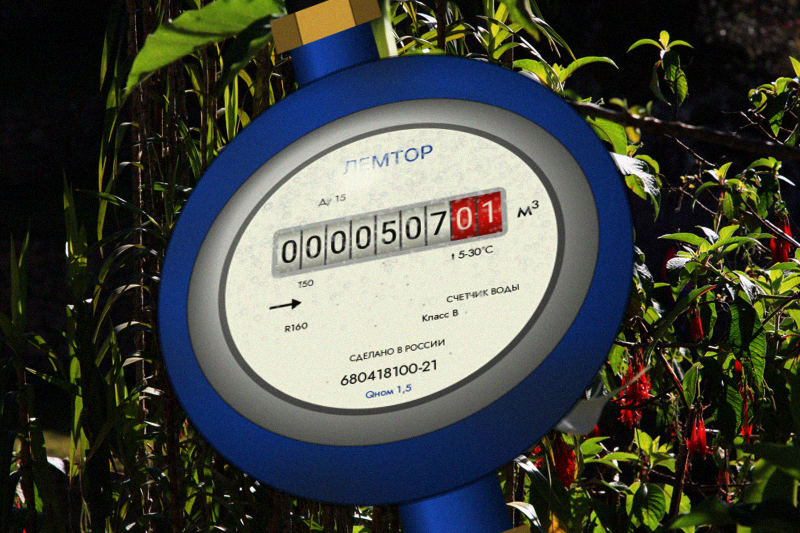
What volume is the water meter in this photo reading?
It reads 507.01 m³
